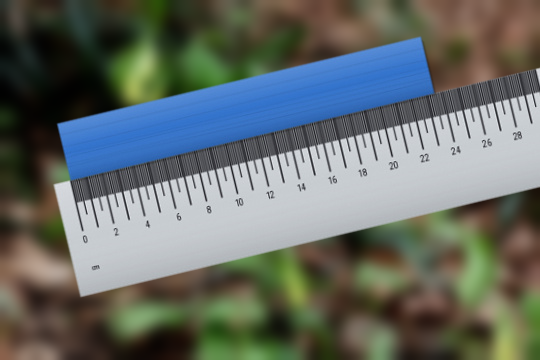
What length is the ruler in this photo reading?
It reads 23.5 cm
